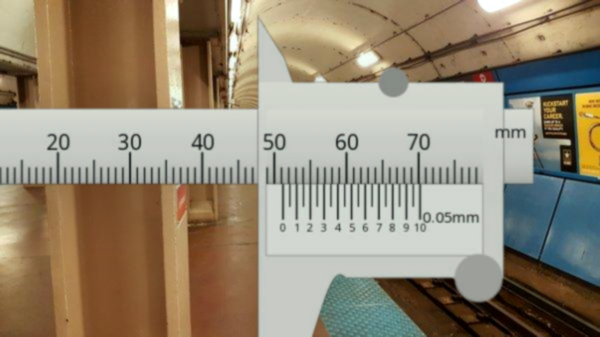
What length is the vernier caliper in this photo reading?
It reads 51.2 mm
